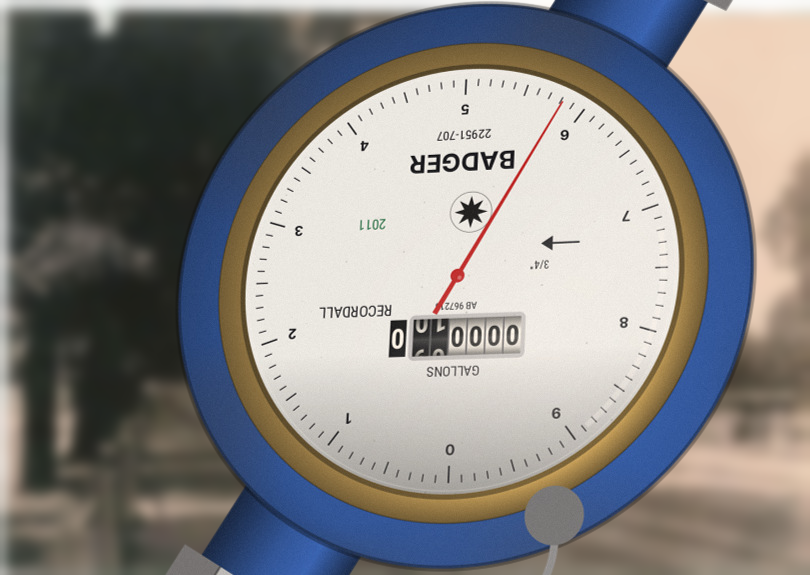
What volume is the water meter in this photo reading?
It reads 95.8 gal
